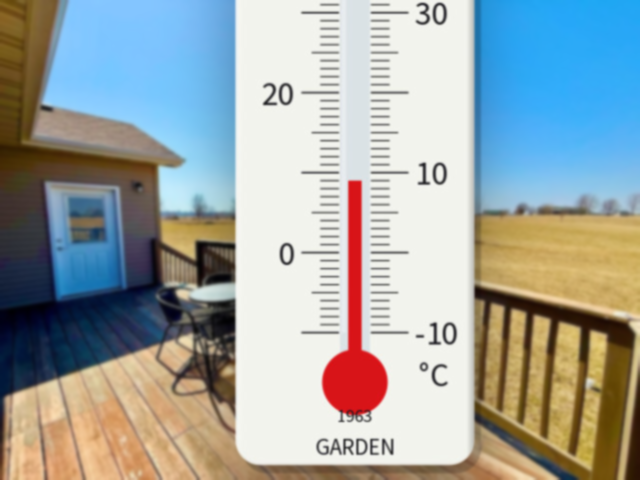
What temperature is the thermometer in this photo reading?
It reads 9 °C
